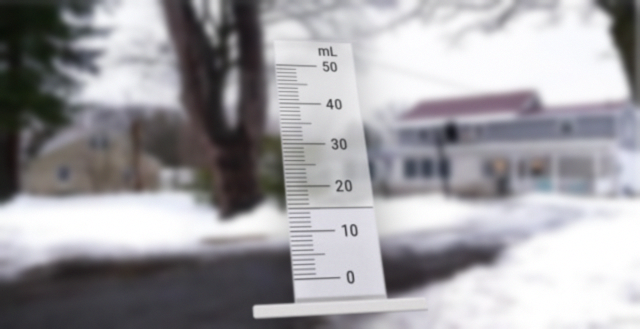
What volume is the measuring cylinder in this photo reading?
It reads 15 mL
